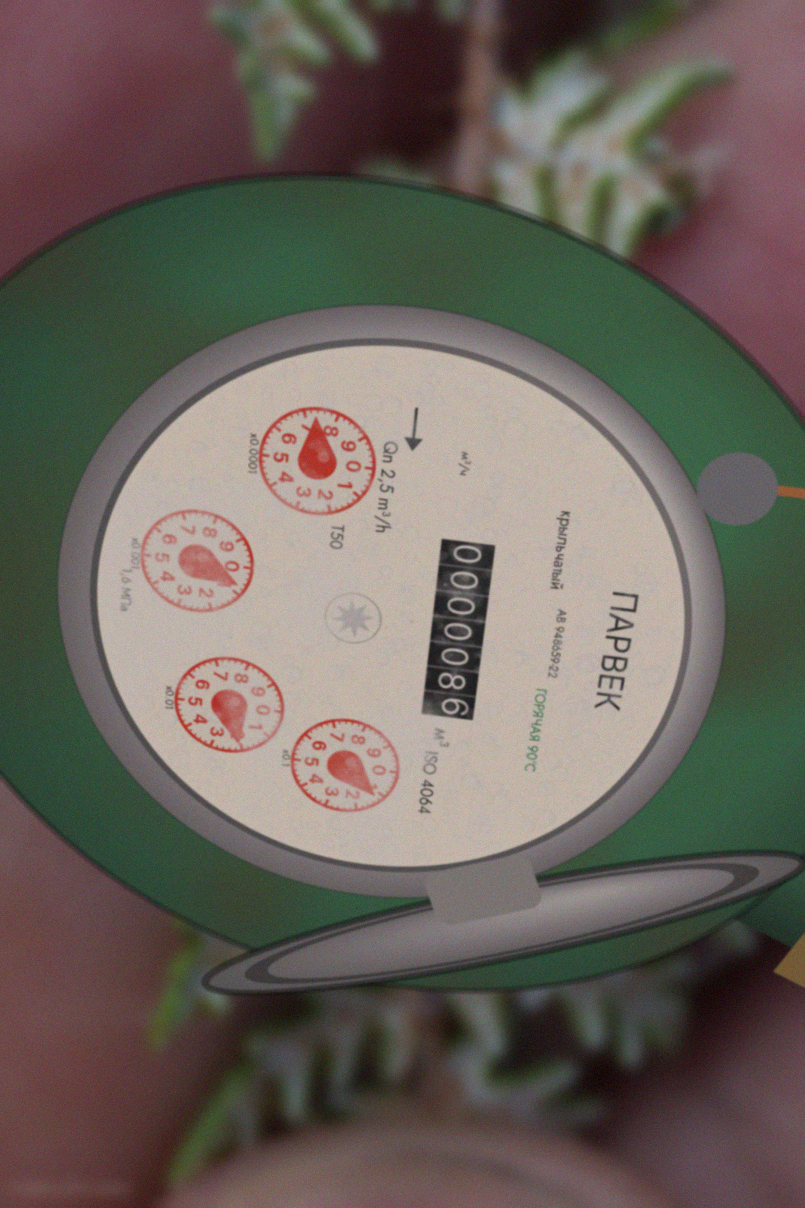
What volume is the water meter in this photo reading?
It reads 86.1207 m³
